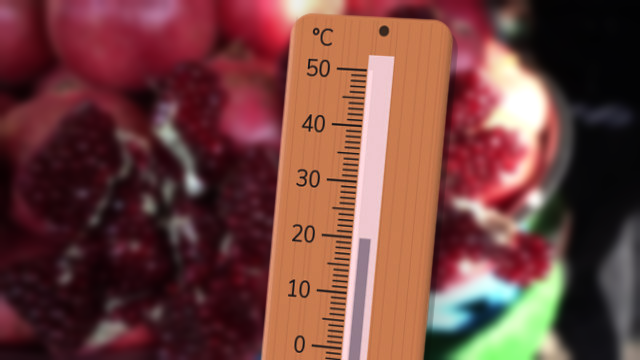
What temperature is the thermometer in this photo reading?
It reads 20 °C
